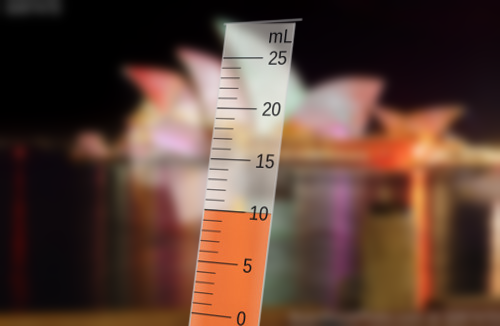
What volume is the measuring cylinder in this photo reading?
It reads 10 mL
